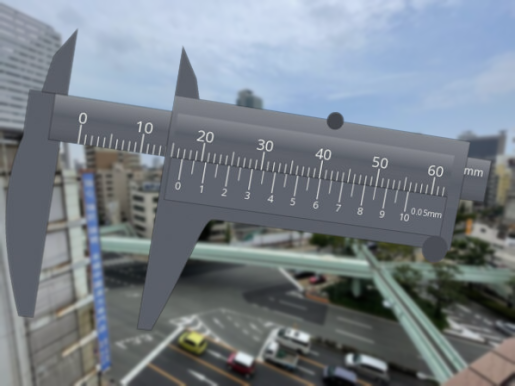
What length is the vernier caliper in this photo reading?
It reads 16.8 mm
